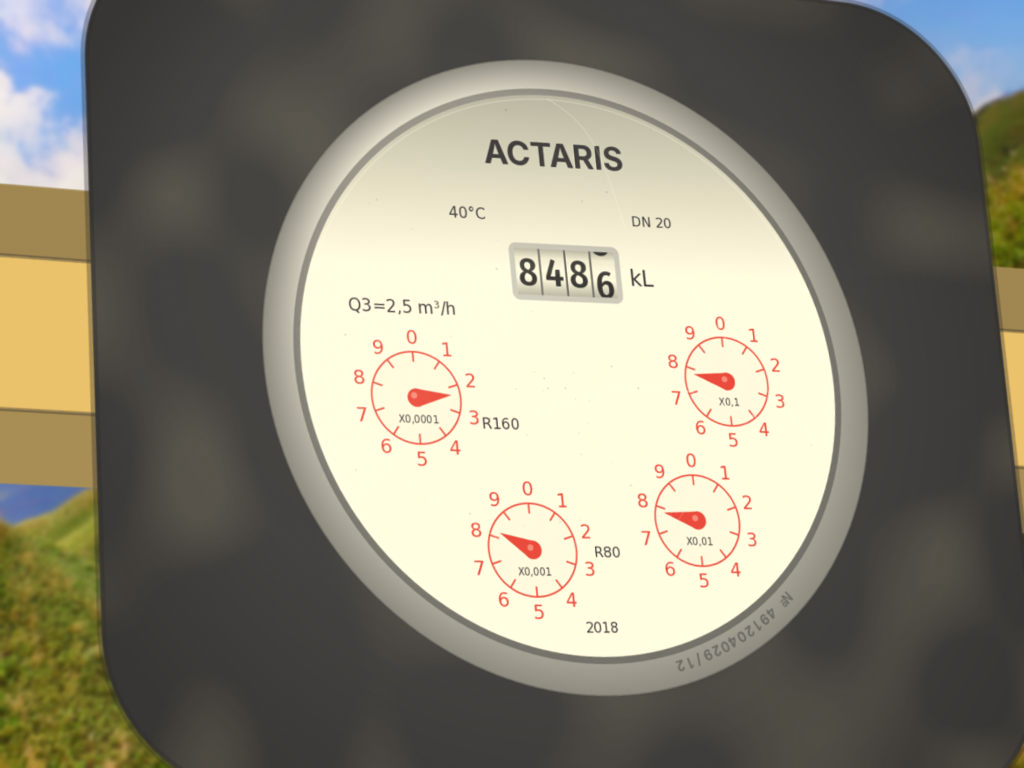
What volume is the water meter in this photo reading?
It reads 8485.7782 kL
